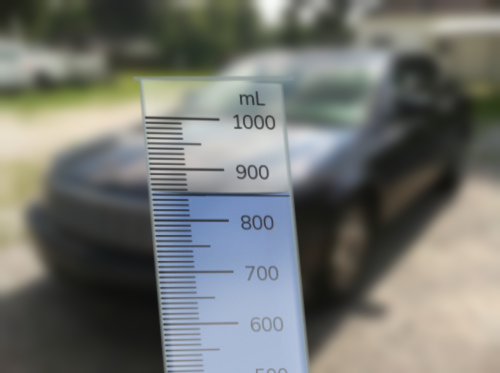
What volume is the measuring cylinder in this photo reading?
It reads 850 mL
